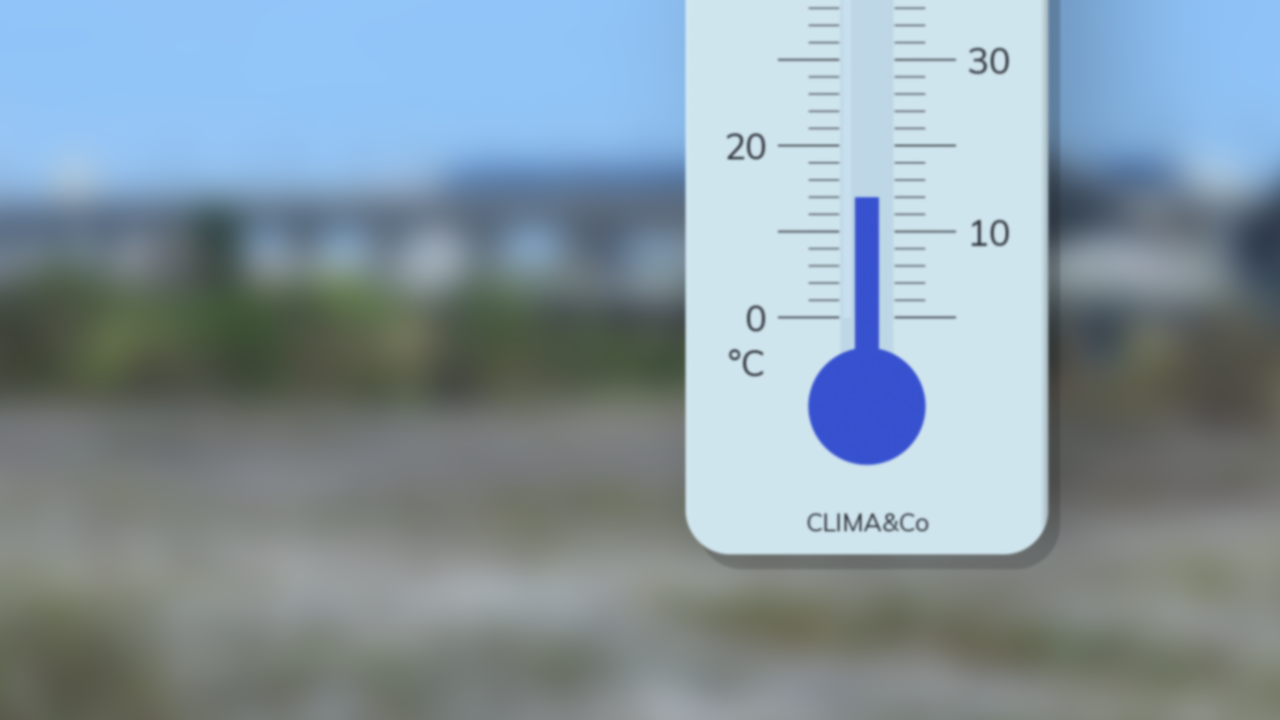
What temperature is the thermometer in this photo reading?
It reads 14 °C
